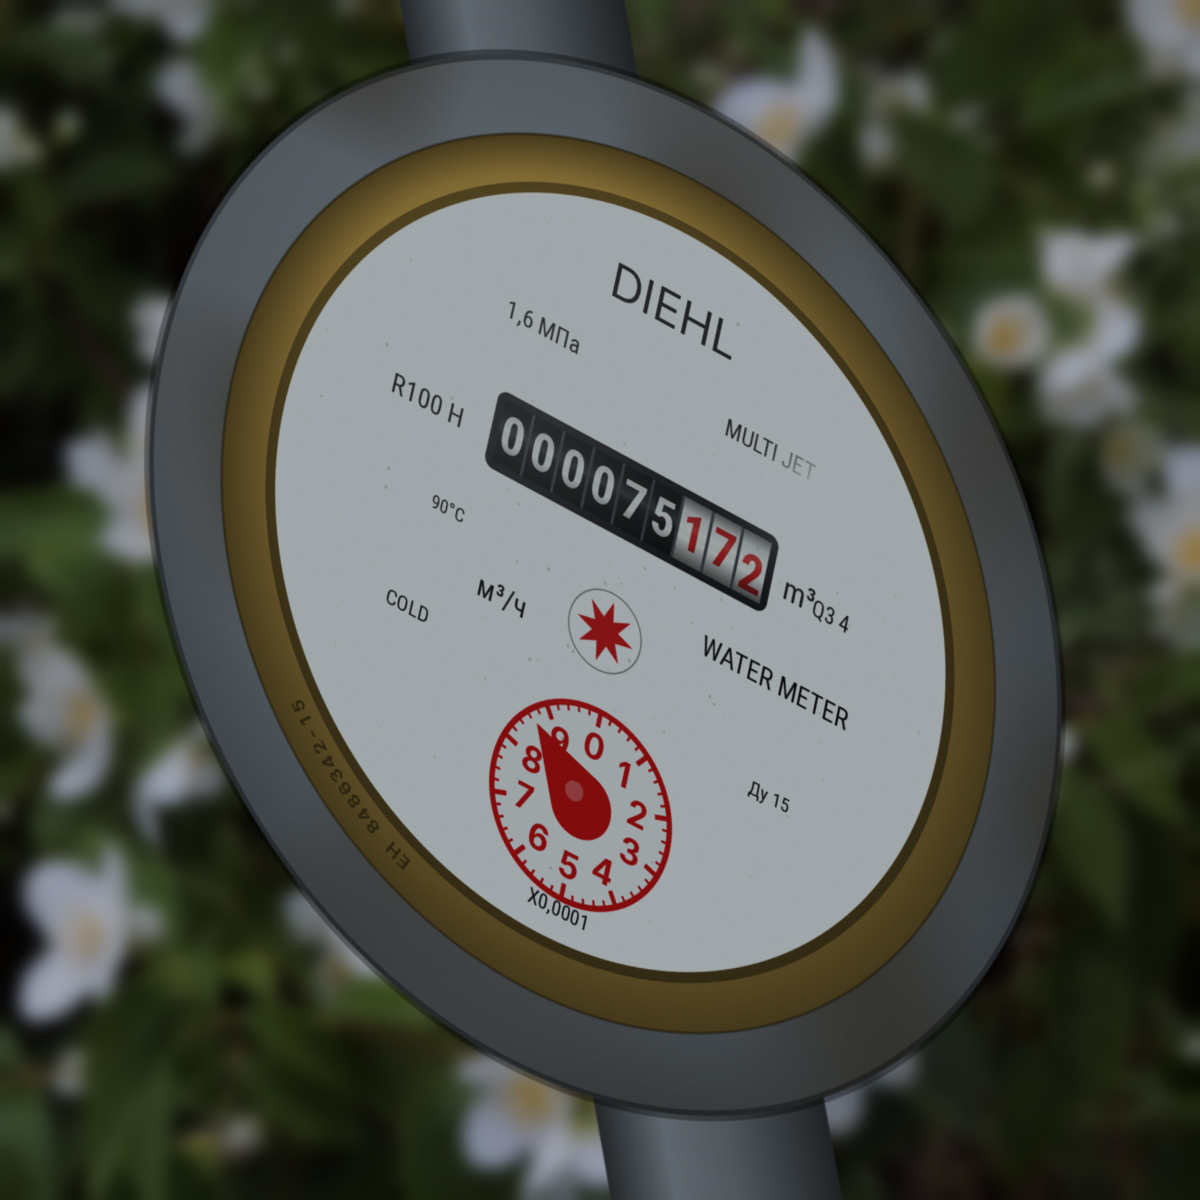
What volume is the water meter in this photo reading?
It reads 75.1718 m³
